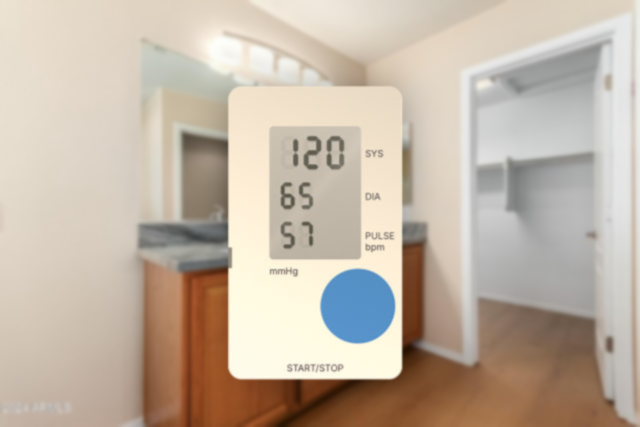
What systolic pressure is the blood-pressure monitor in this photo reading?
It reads 120 mmHg
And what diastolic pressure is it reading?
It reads 65 mmHg
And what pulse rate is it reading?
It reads 57 bpm
